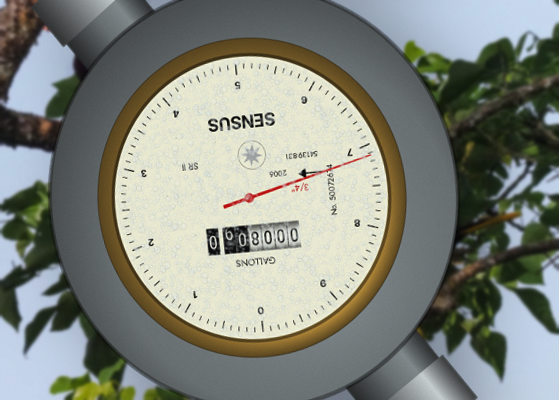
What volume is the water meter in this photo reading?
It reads 8087.1 gal
